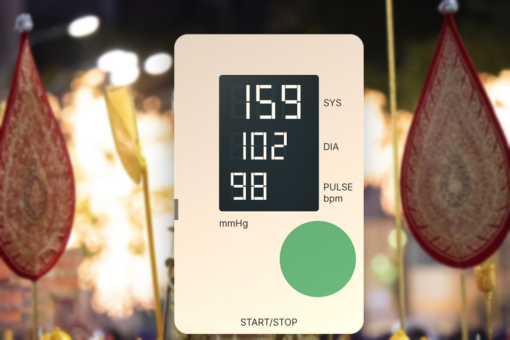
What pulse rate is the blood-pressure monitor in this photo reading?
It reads 98 bpm
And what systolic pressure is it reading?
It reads 159 mmHg
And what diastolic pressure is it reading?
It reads 102 mmHg
